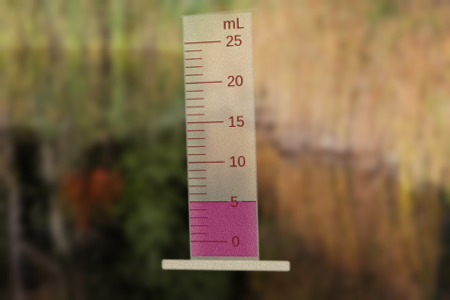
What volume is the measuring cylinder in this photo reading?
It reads 5 mL
